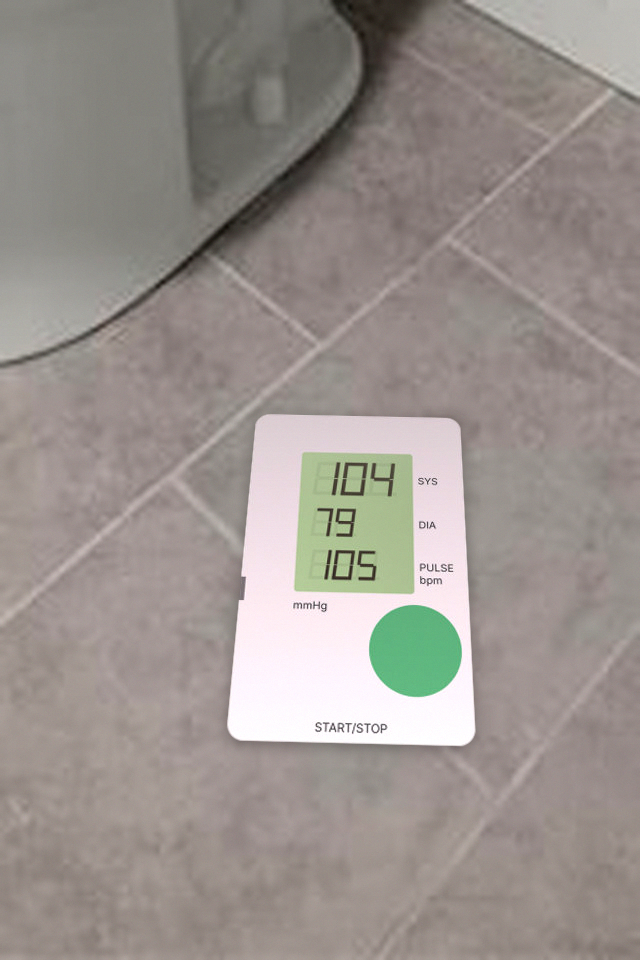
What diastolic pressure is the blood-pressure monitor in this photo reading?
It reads 79 mmHg
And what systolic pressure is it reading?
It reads 104 mmHg
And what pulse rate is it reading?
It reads 105 bpm
